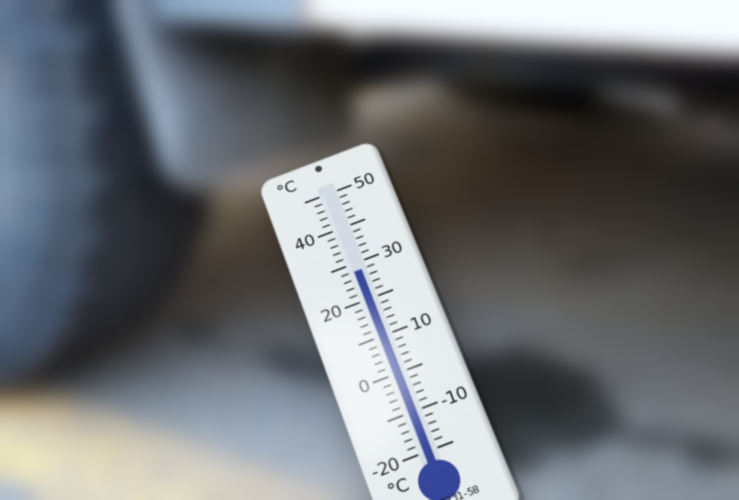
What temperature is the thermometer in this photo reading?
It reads 28 °C
